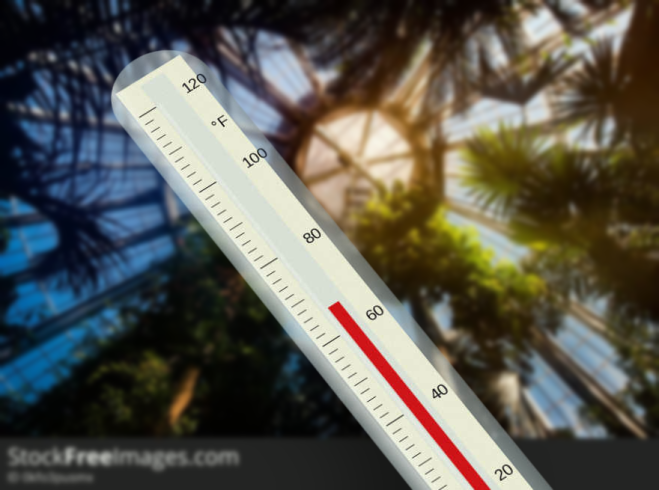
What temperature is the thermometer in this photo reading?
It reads 66 °F
